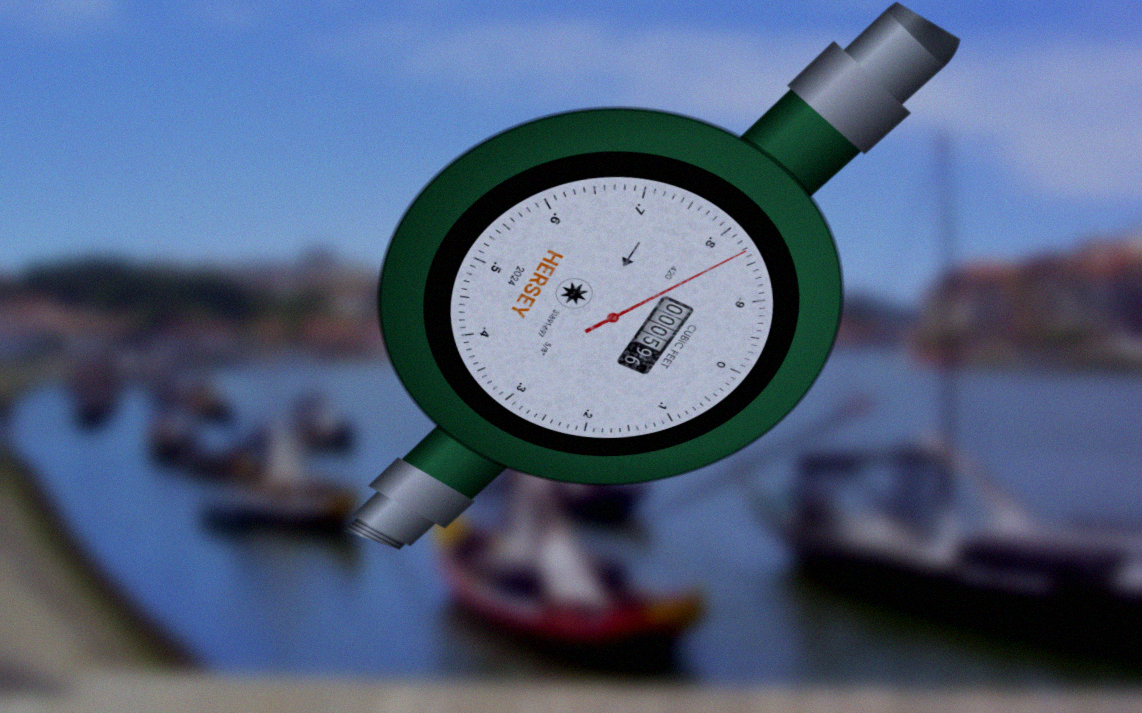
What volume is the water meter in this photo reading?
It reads 595.83 ft³
